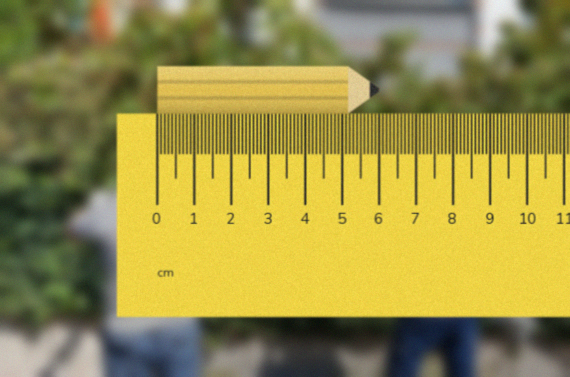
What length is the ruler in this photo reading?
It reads 6 cm
